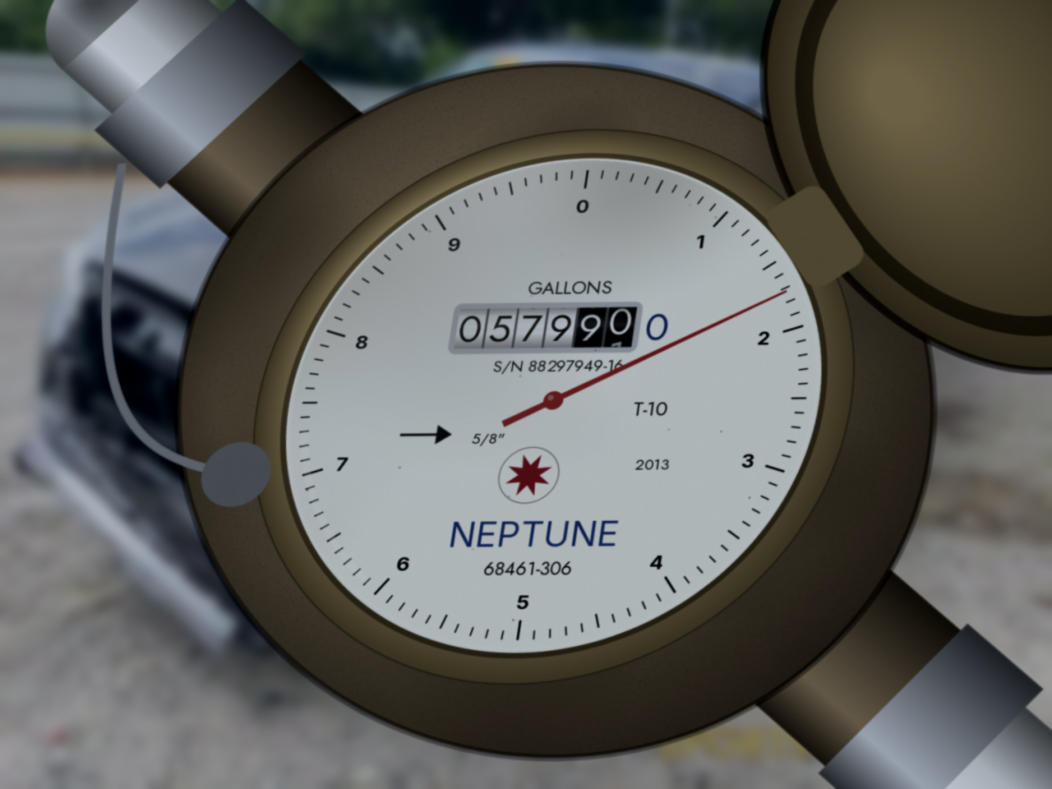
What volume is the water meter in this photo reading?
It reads 579901.7 gal
